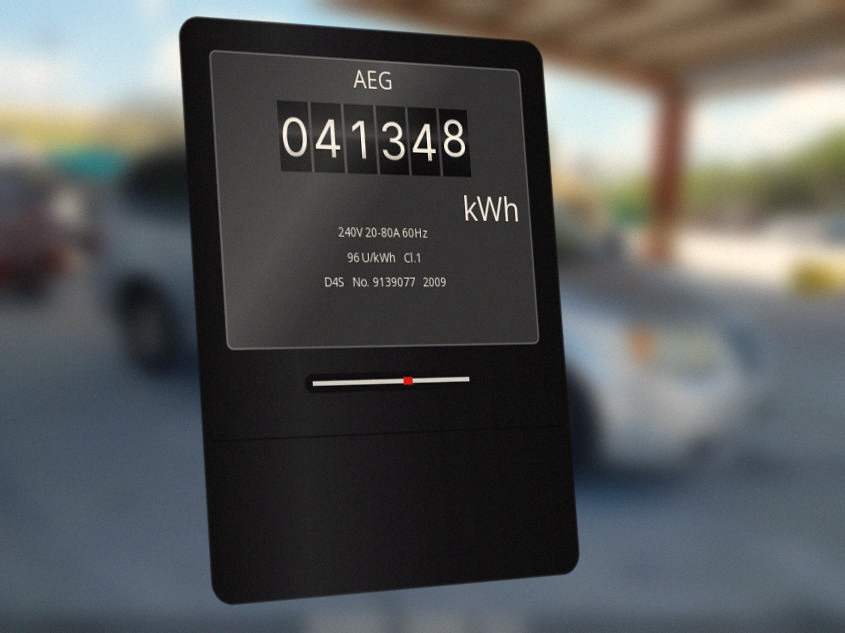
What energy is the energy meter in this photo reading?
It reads 41348 kWh
